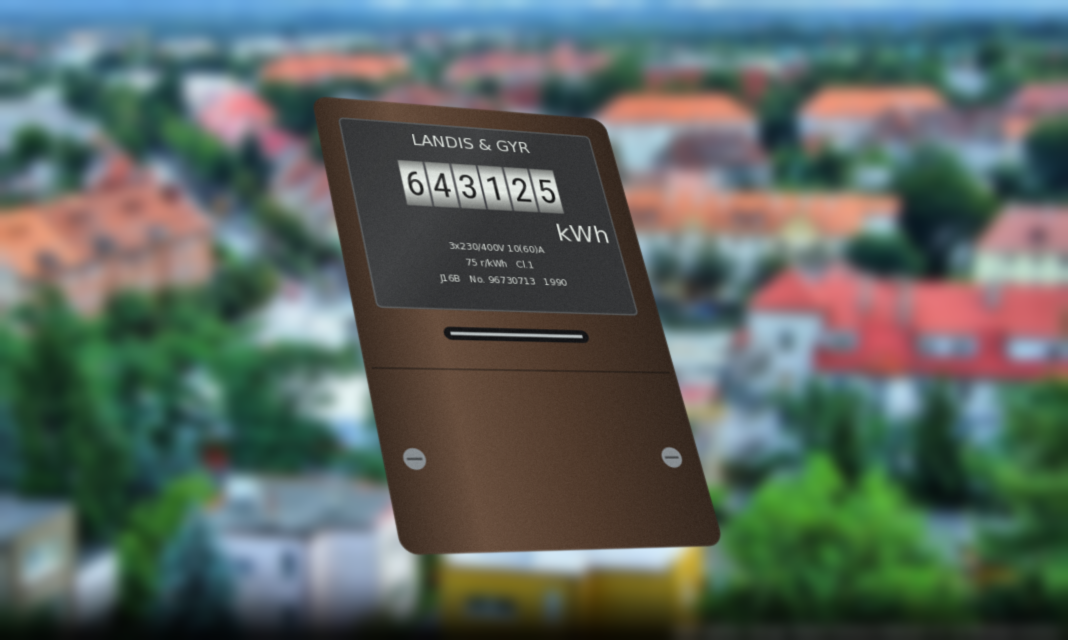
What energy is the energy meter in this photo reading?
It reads 643125 kWh
